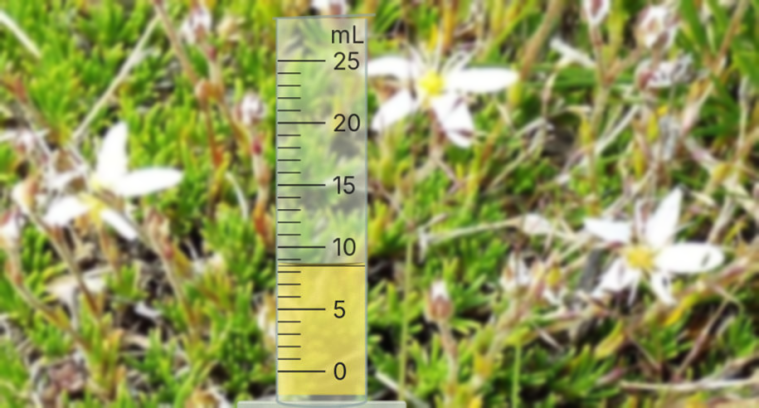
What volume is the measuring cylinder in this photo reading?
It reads 8.5 mL
